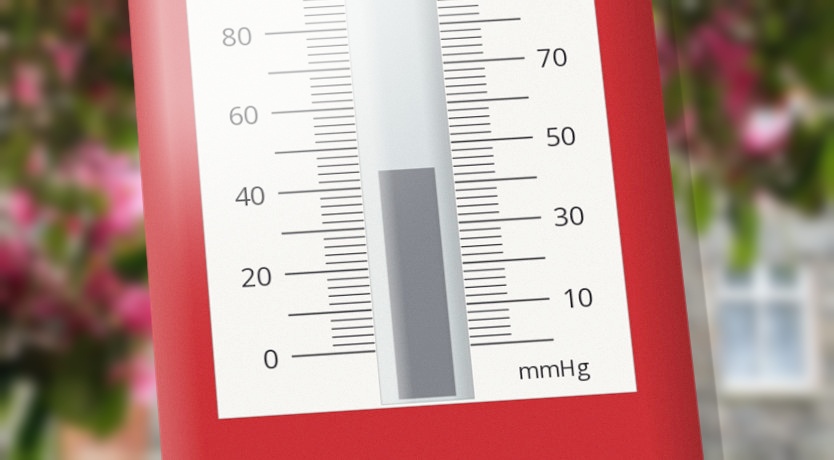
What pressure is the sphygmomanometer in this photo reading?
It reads 44 mmHg
